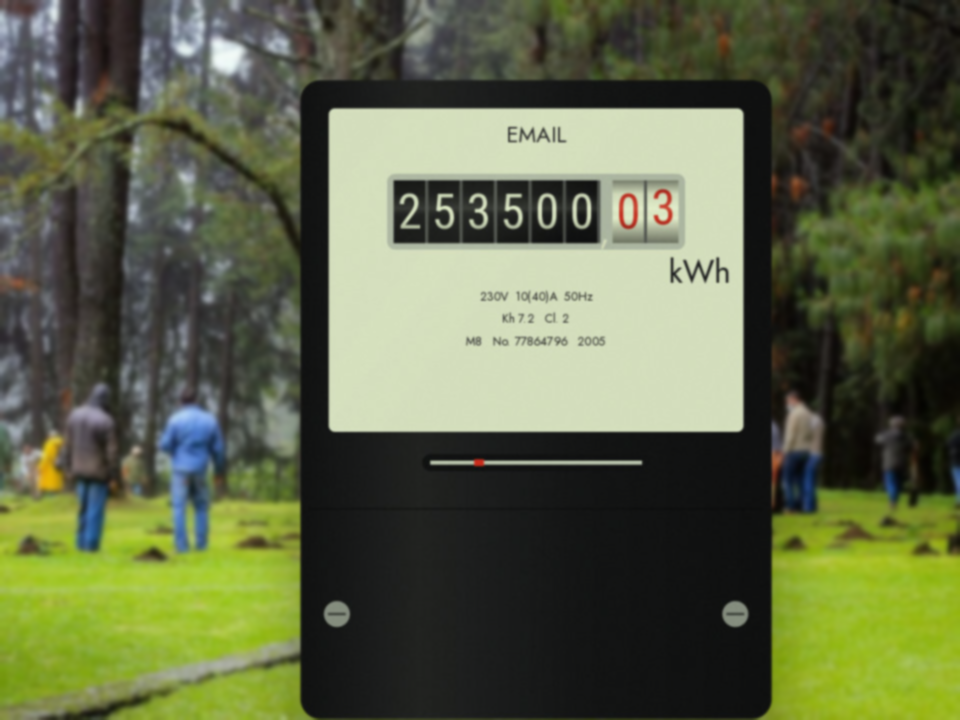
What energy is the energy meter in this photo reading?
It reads 253500.03 kWh
